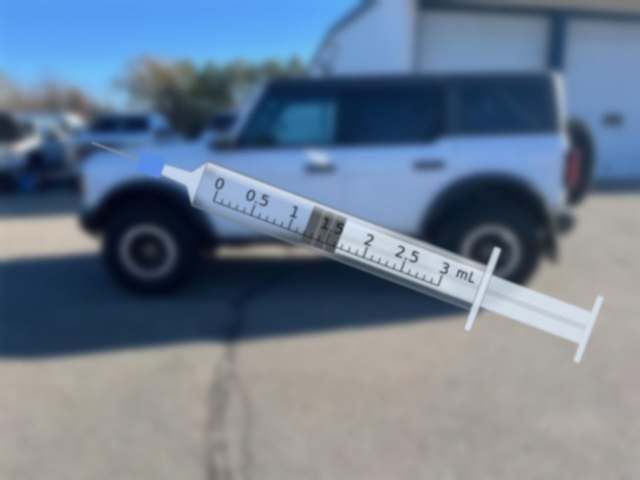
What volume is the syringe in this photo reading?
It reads 1.2 mL
